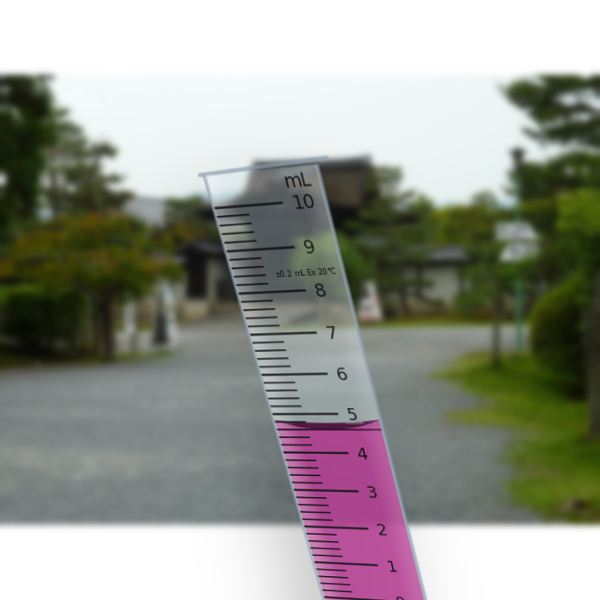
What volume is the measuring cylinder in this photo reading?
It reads 4.6 mL
